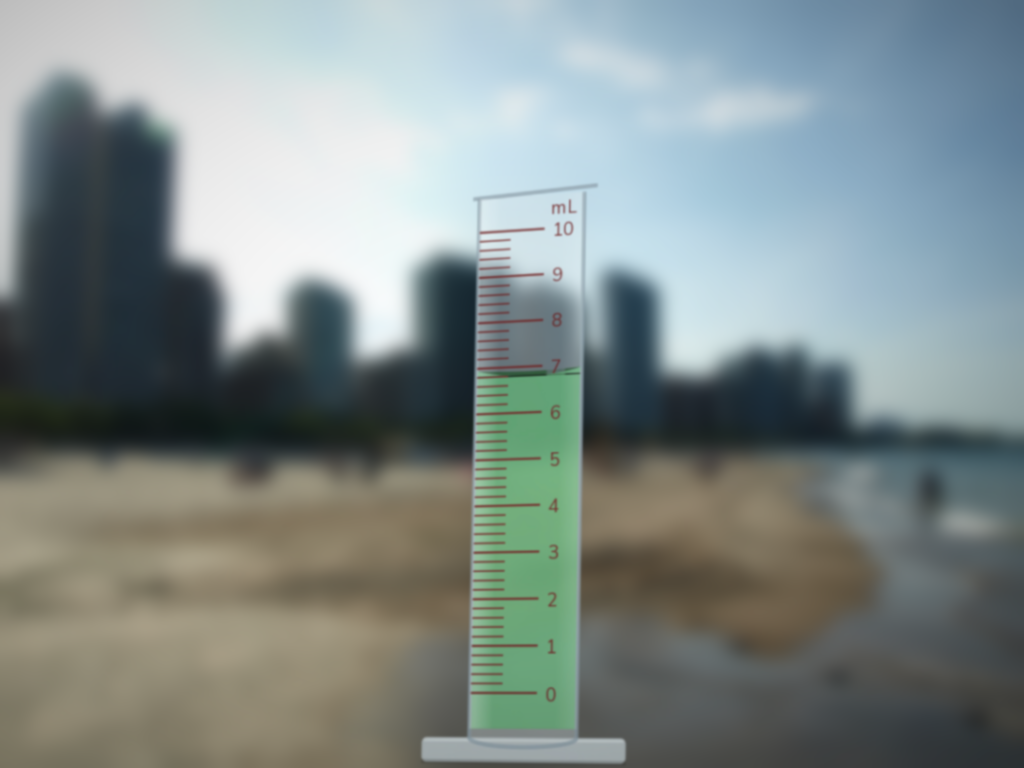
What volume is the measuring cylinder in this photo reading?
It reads 6.8 mL
